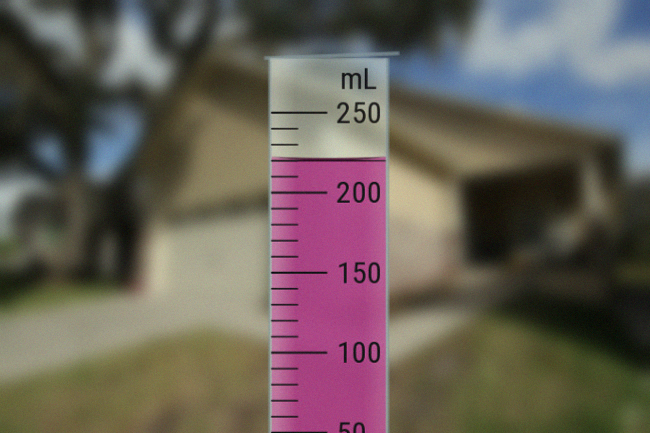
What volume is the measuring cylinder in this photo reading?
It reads 220 mL
